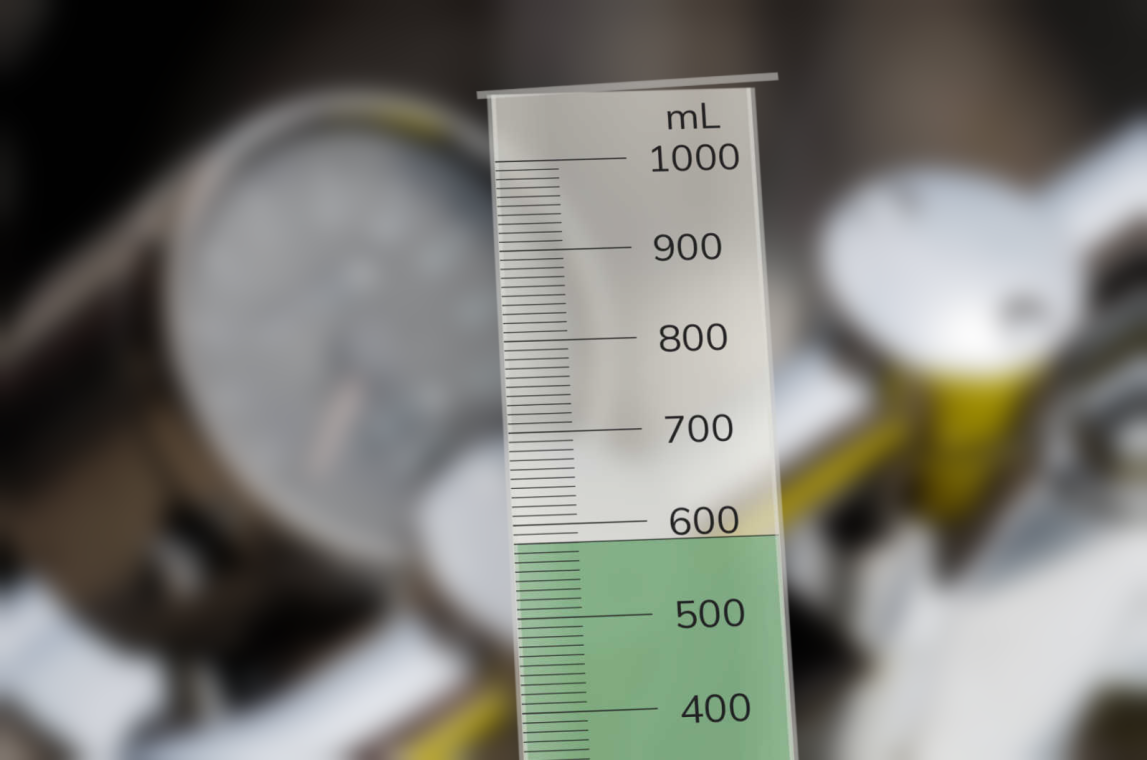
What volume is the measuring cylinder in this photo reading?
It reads 580 mL
